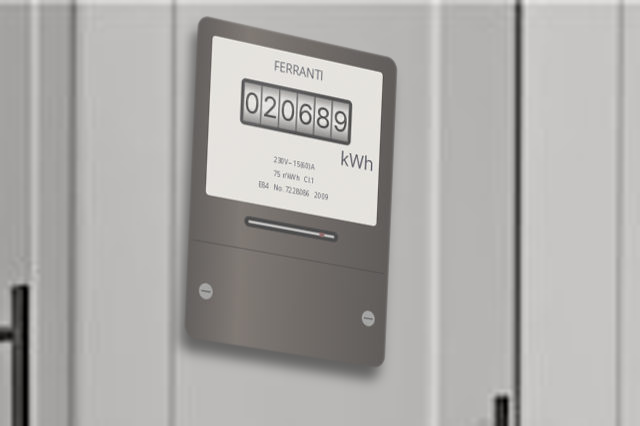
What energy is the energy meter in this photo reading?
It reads 20689 kWh
